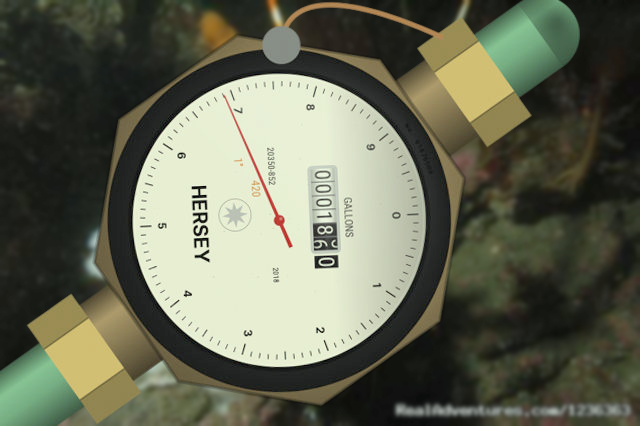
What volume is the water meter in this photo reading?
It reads 1856.9 gal
